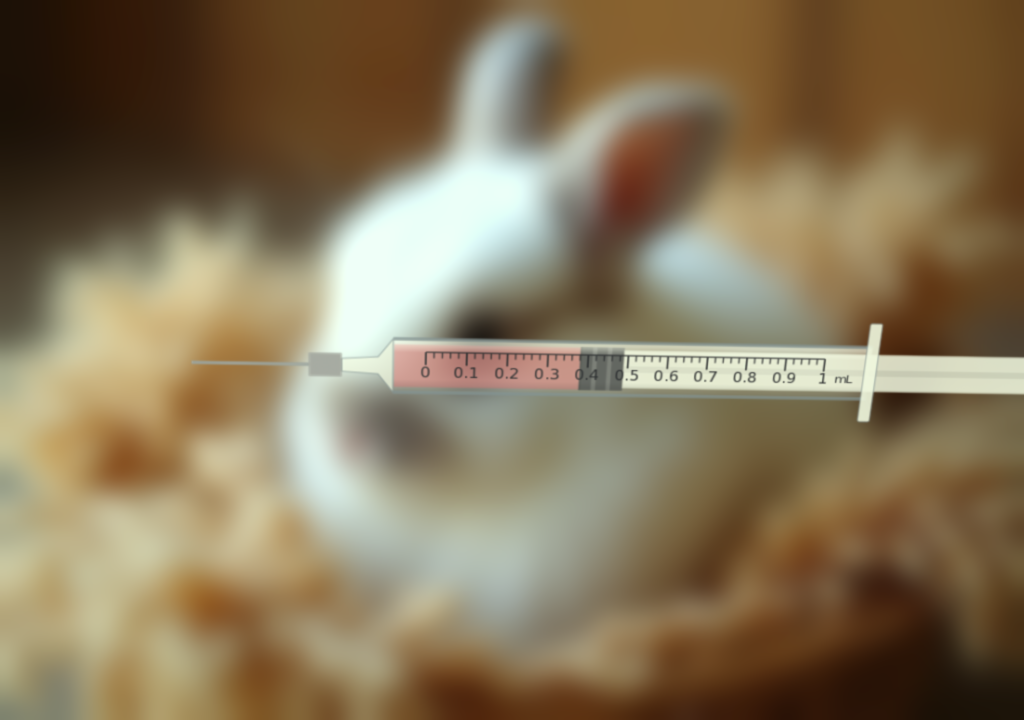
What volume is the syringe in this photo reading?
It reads 0.38 mL
